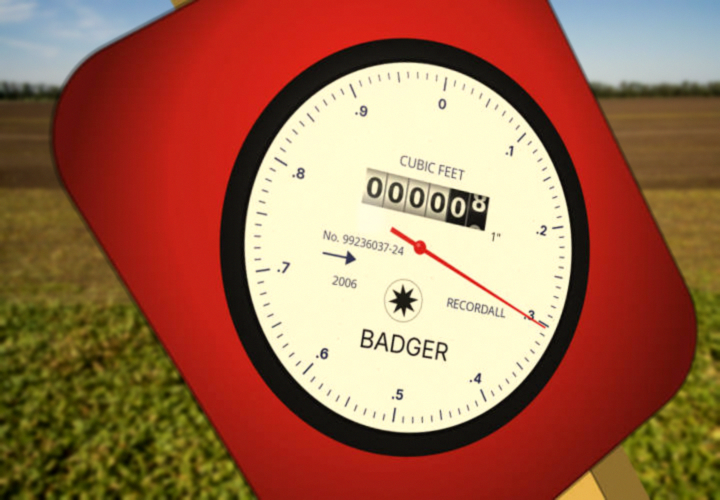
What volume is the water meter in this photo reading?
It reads 8.30 ft³
